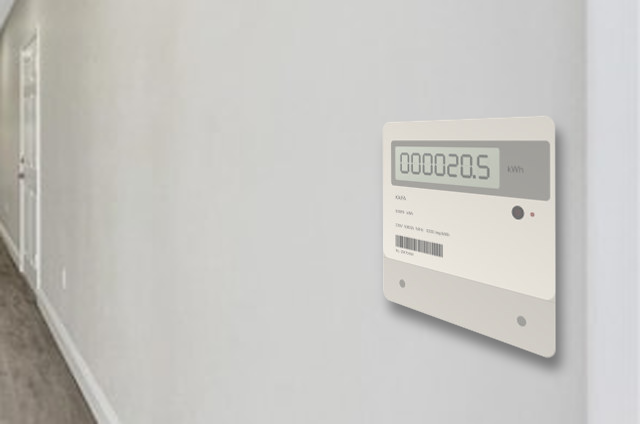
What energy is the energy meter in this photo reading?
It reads 20.5 kWh
